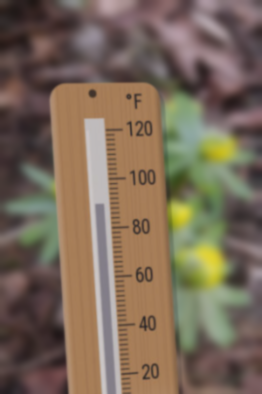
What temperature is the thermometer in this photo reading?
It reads 90 °F
